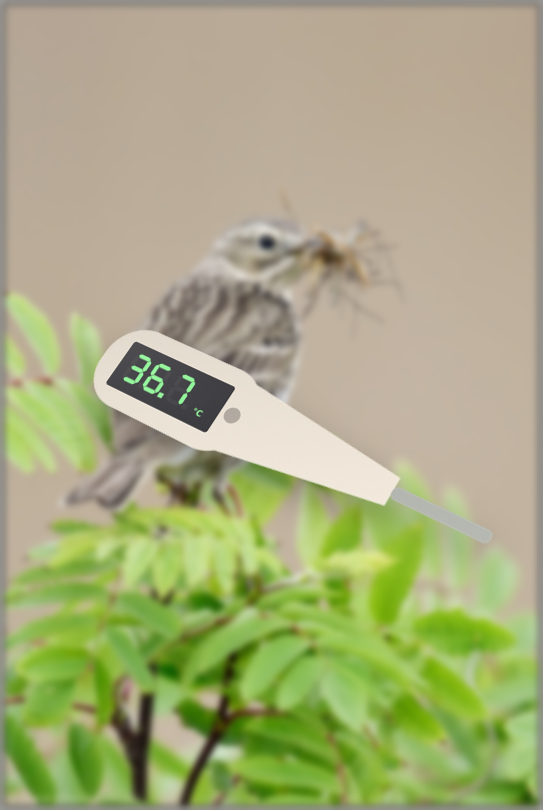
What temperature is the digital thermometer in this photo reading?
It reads 36.7 °C
